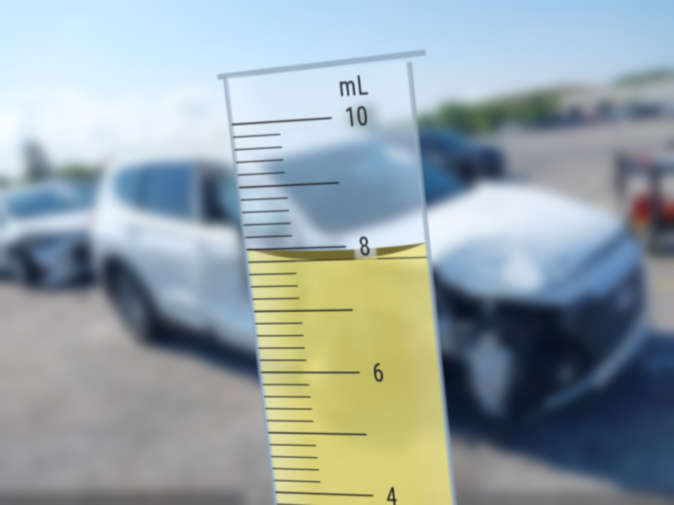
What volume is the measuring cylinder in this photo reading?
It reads 7.8 mL
